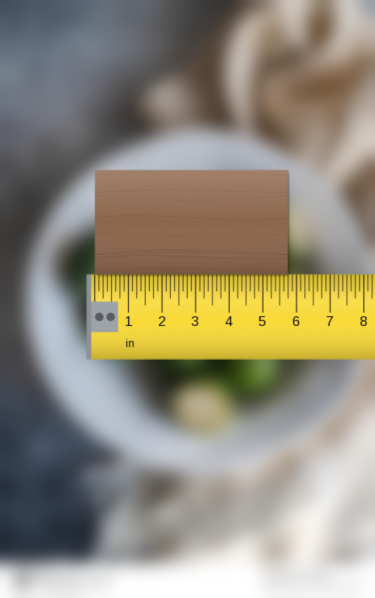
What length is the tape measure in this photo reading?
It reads 5.75 in
